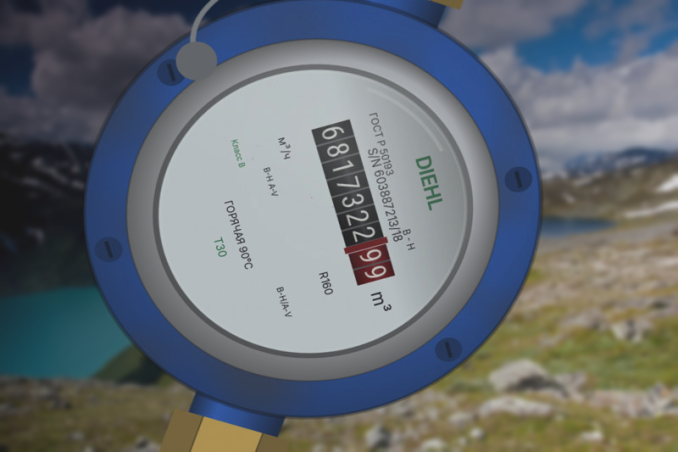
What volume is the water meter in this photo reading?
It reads 6817322.99 m³
